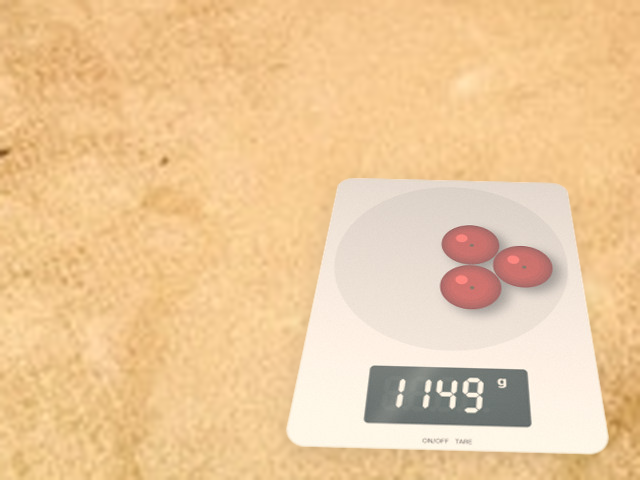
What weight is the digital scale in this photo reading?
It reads 1149 g
